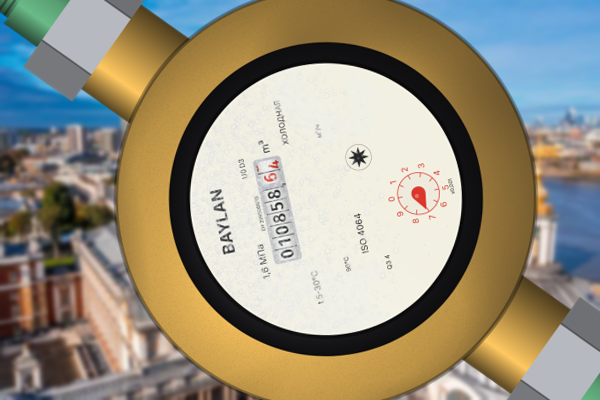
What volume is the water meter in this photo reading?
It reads 10858.637 m³
